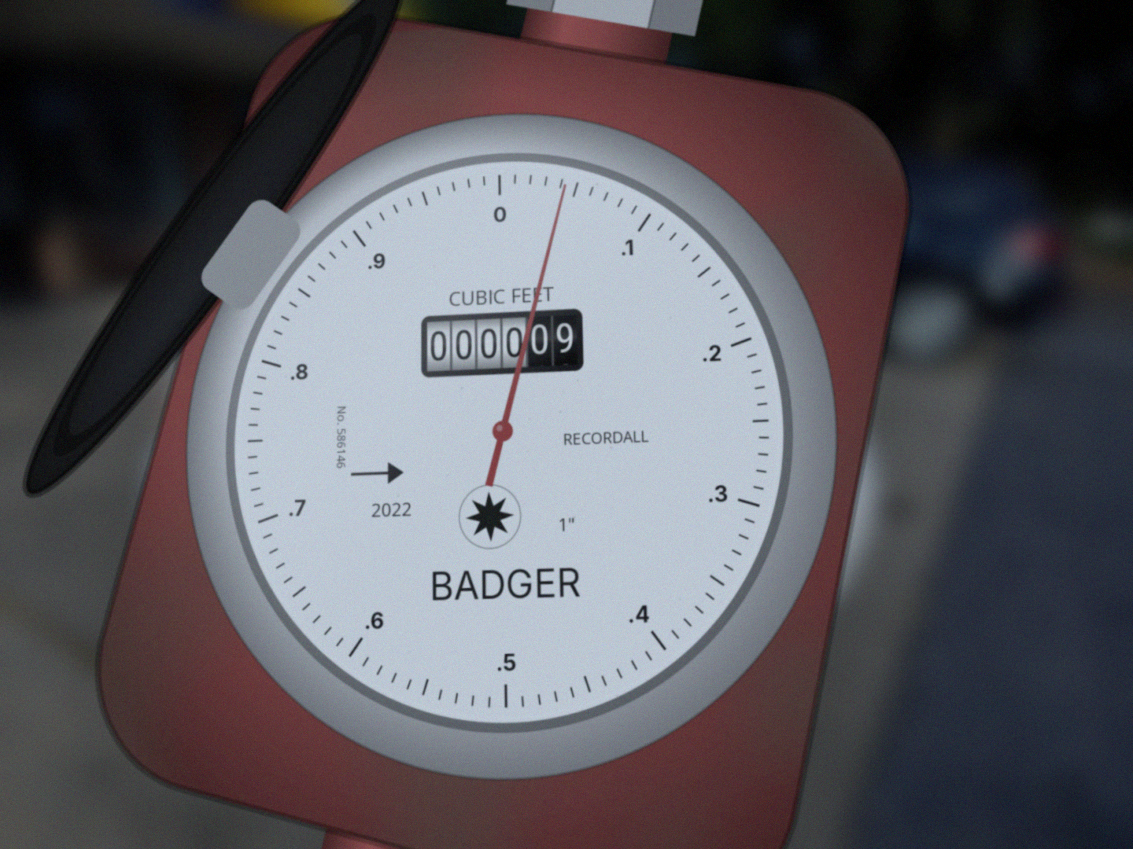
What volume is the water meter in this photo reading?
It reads 9.04 ft³
